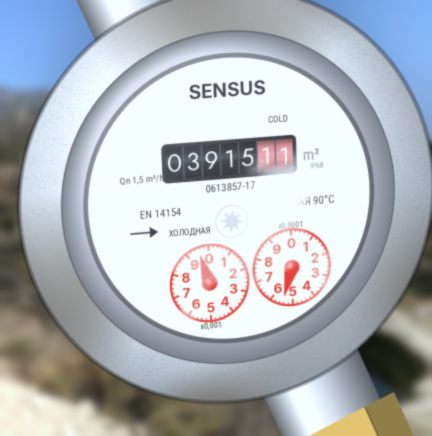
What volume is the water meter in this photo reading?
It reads 3915.1095 m³
